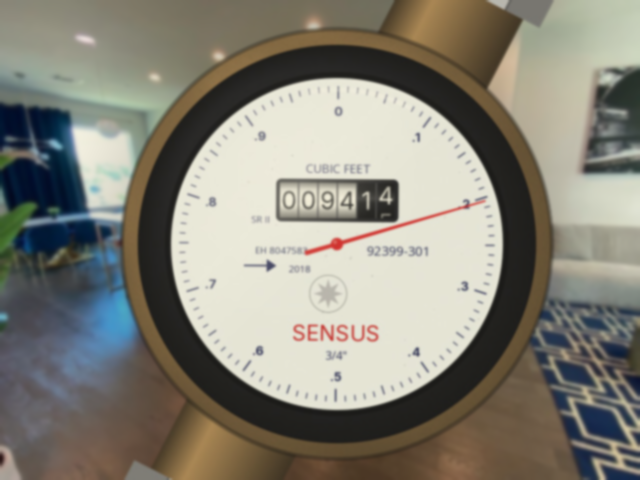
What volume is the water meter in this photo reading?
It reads 9414.20 ft³
